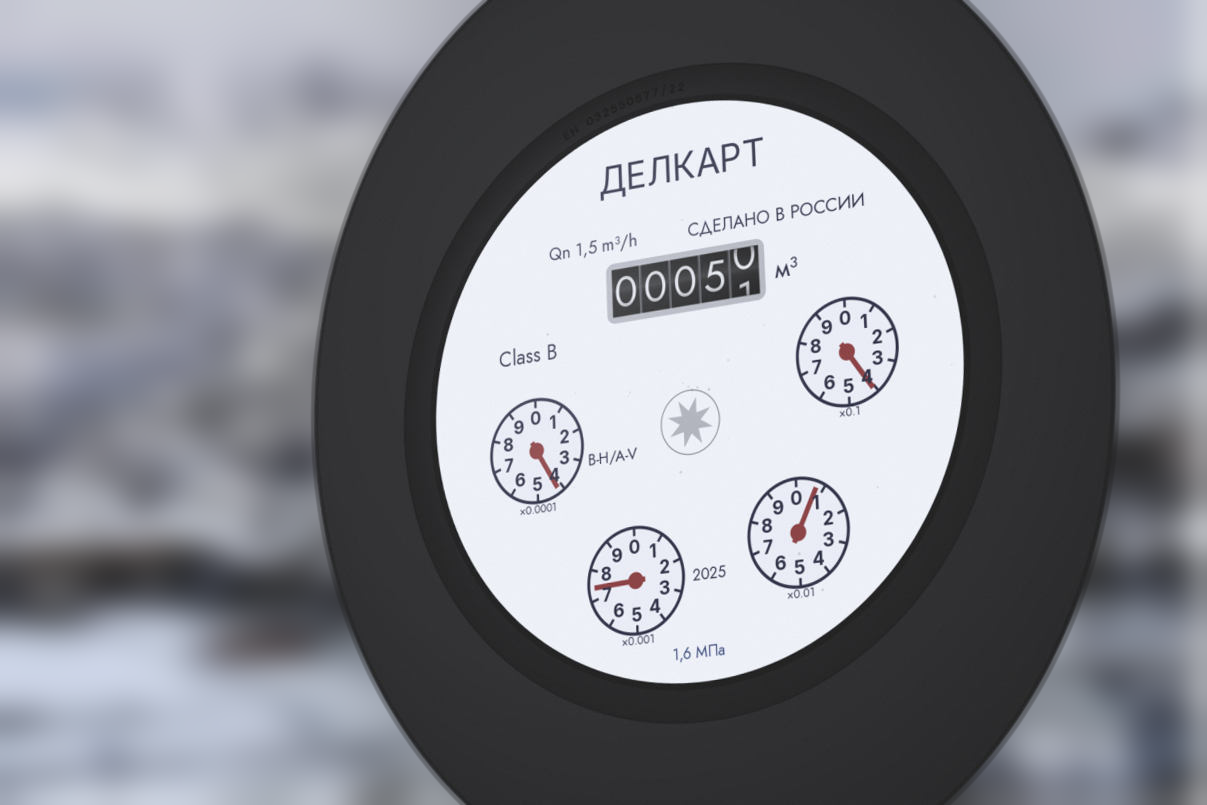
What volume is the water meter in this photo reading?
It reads 50.4074 m³
